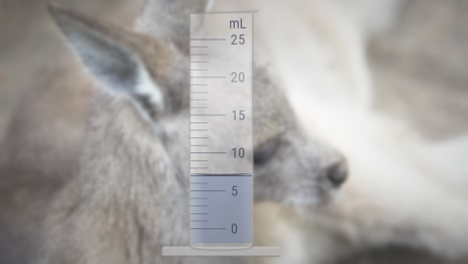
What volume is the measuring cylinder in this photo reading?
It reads 7 mL
